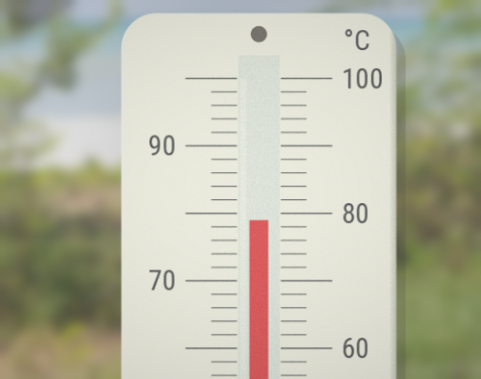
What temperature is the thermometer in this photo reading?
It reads 79 °C
